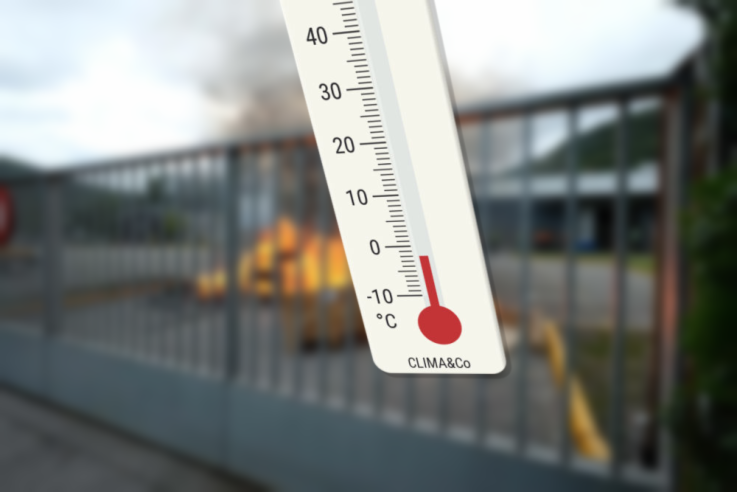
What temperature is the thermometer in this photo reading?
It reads -2 °C
